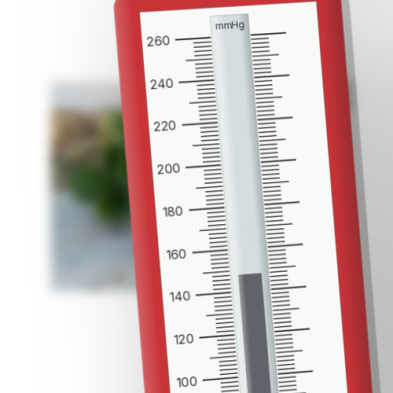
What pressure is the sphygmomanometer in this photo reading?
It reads 148 mmHg
